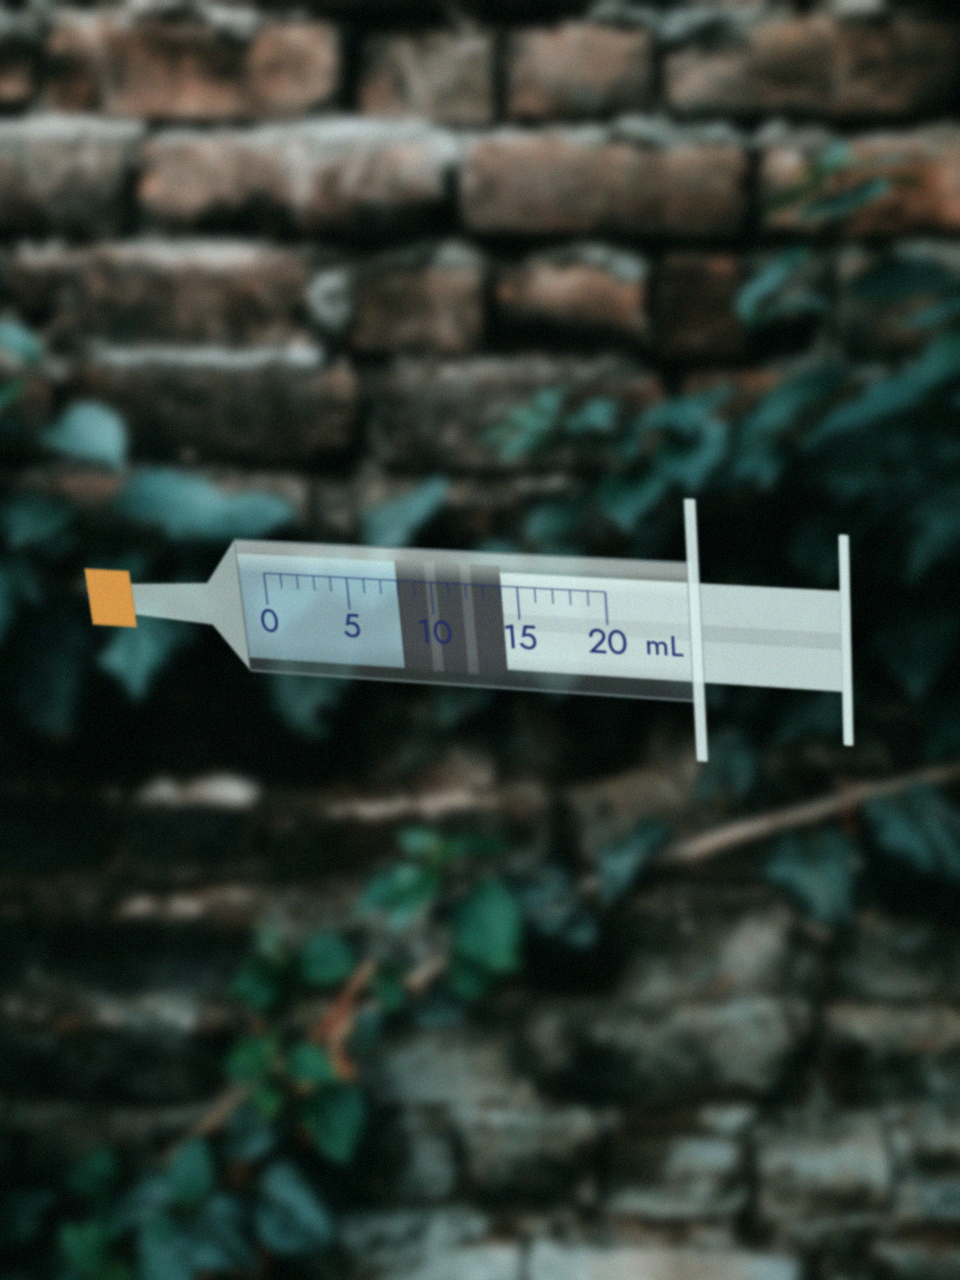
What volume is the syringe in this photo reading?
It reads 8 mL
